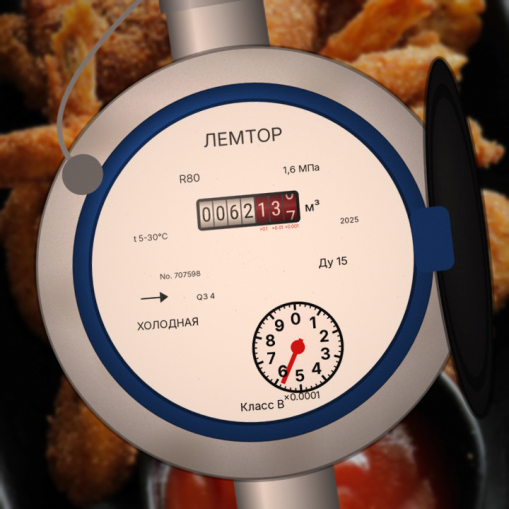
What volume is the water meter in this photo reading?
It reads 62.1365 m³
